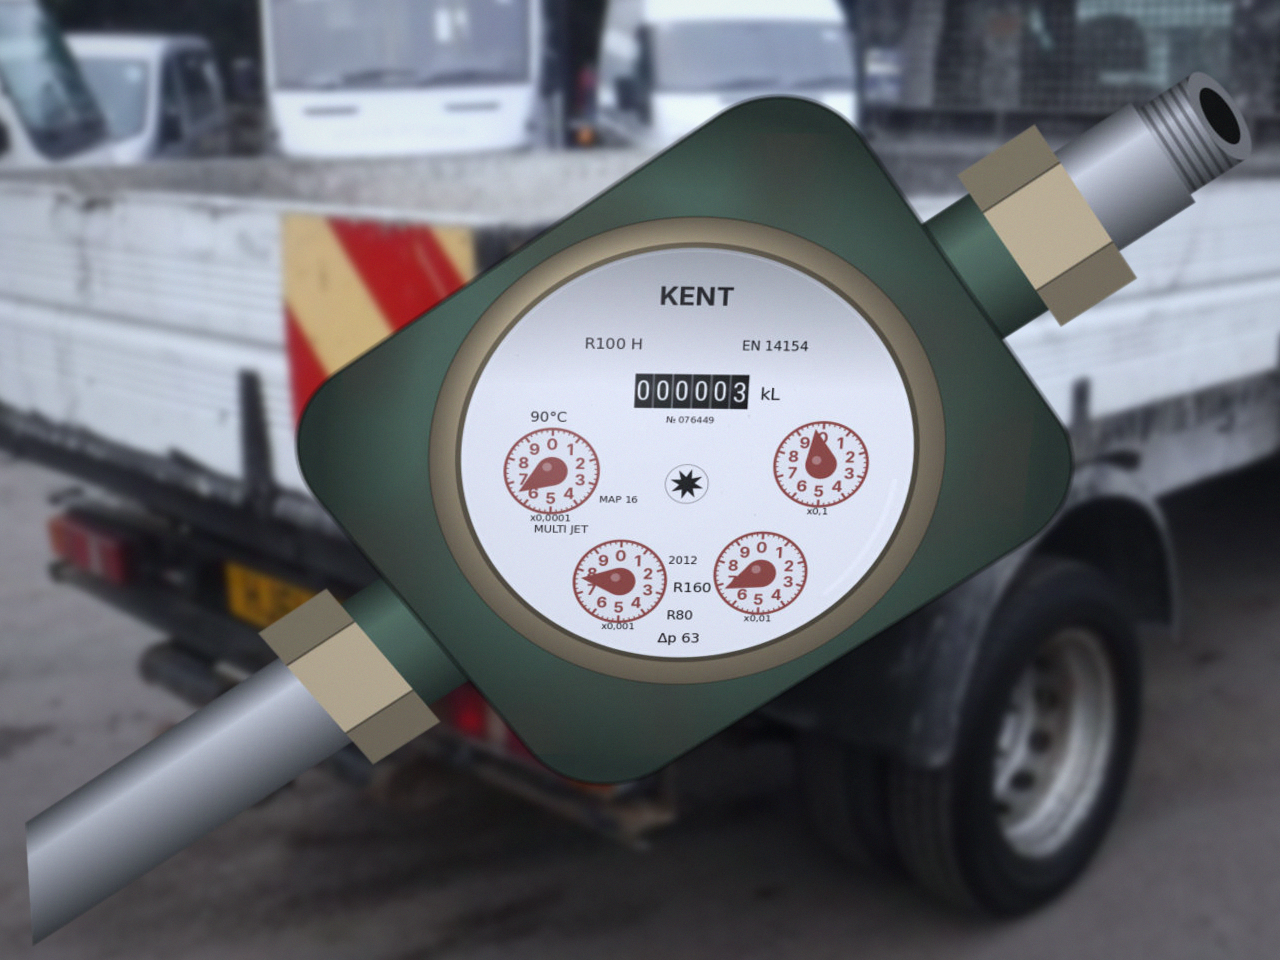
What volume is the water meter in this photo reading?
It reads 2.9676 kL
